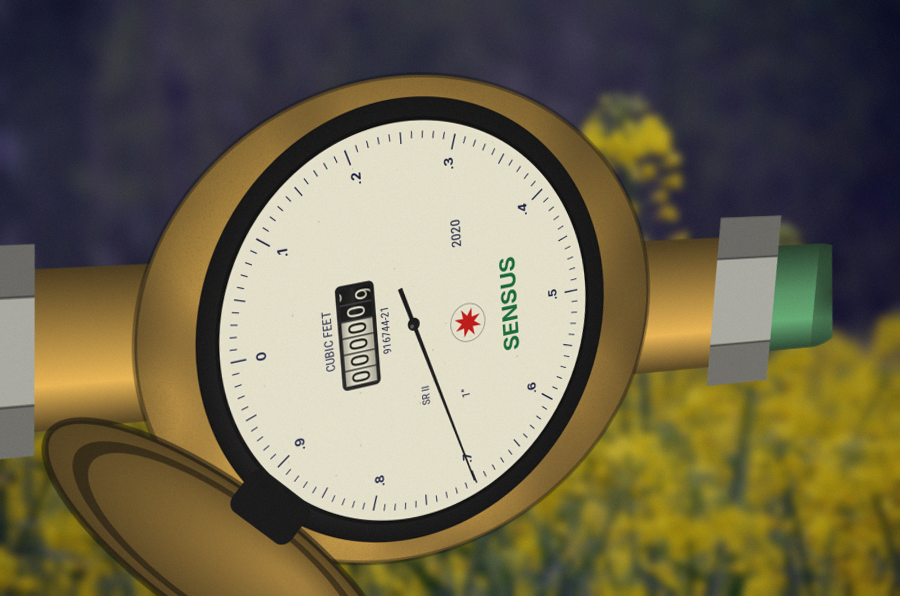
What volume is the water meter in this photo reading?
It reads 8.70 ft³
